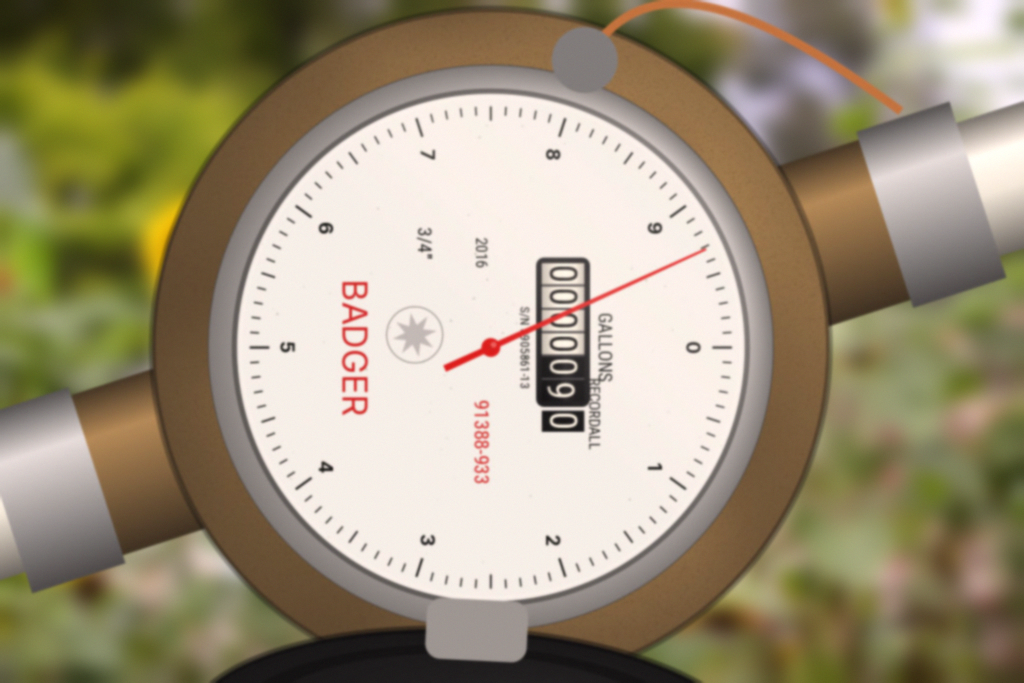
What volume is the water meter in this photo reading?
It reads 89.3 gal
